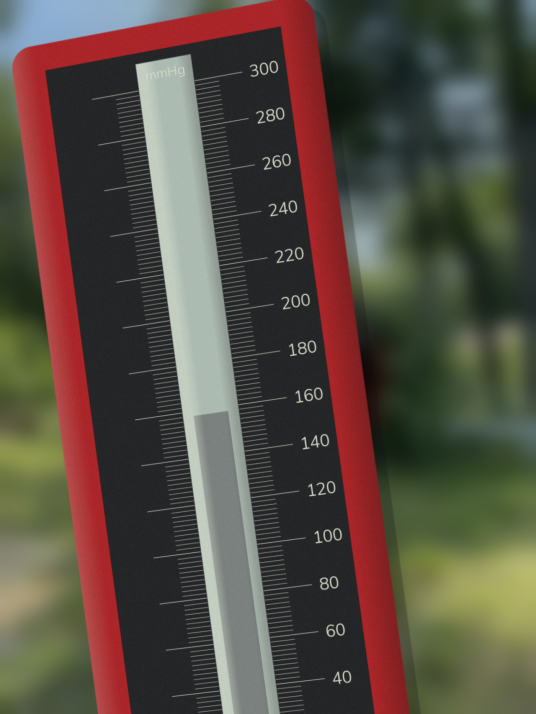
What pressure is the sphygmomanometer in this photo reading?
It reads 158 mmHg
